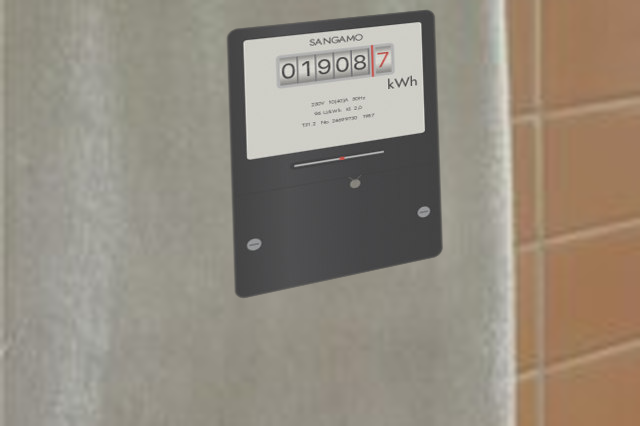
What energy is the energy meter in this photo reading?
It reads 1908.7 kWh
